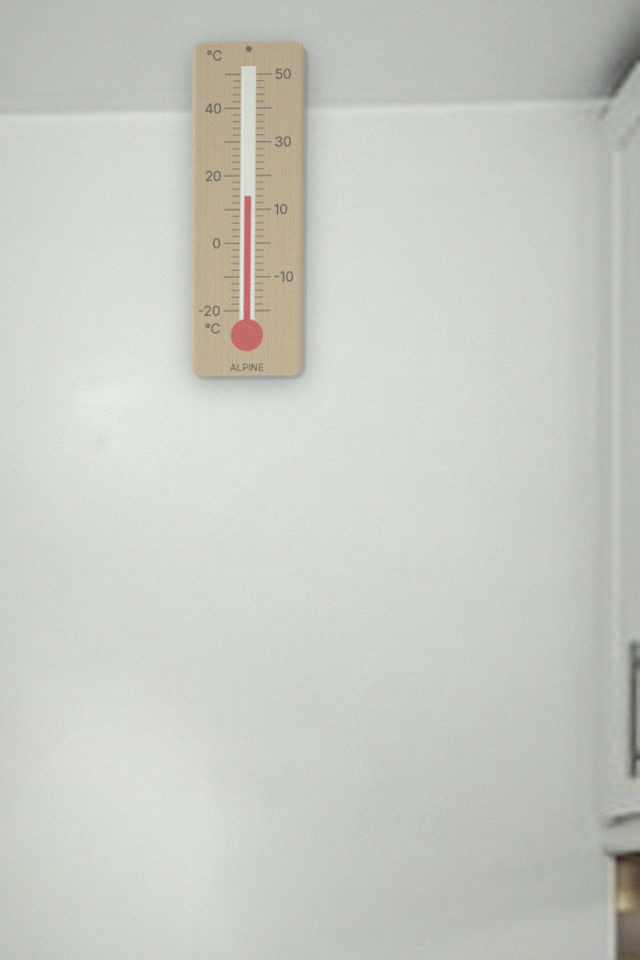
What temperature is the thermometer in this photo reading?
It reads 14 °C
